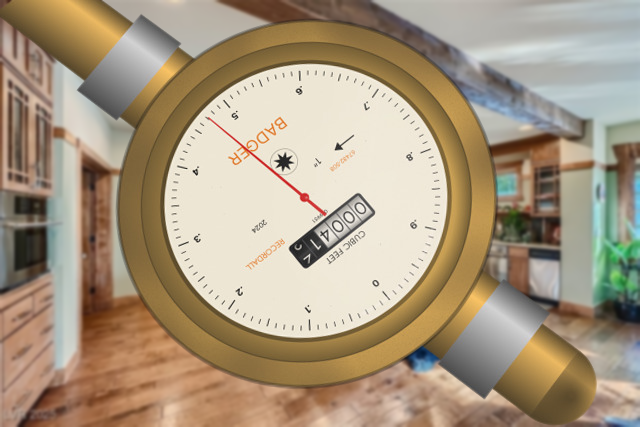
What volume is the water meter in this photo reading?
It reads 412.47 ft³
